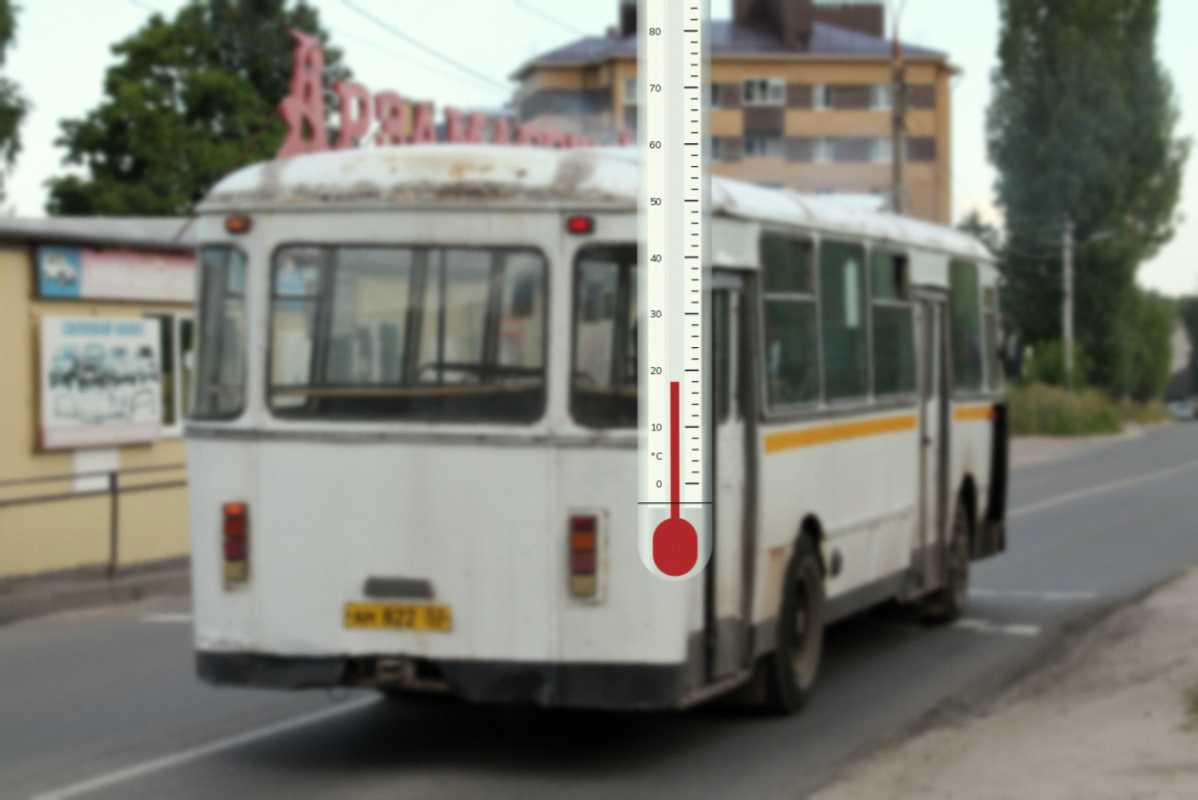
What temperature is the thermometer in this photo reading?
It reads 18 °C
